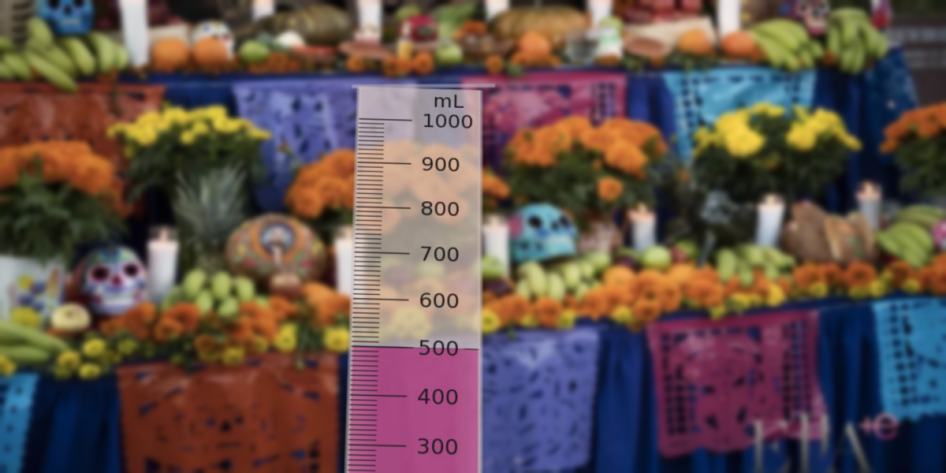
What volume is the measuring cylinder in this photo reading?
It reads 500 mL
